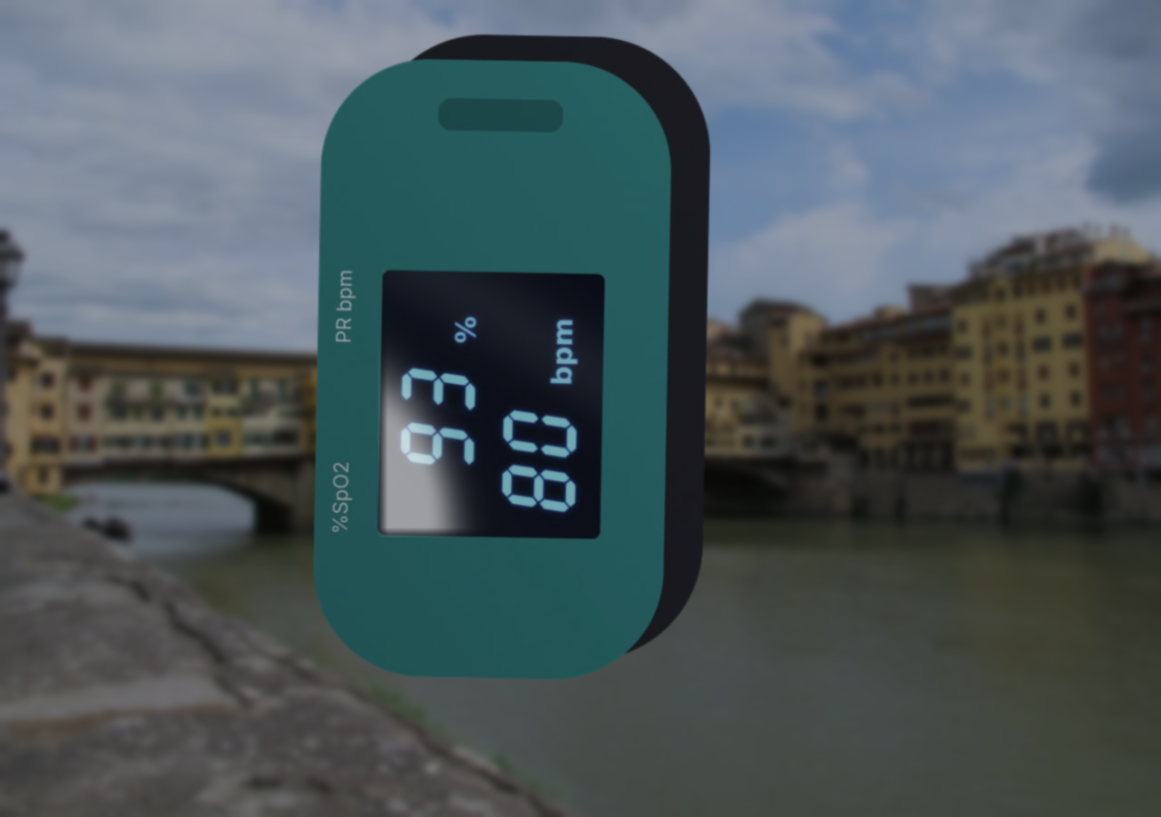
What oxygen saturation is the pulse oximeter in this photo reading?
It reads 93 %
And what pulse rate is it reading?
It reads 80 bpm
